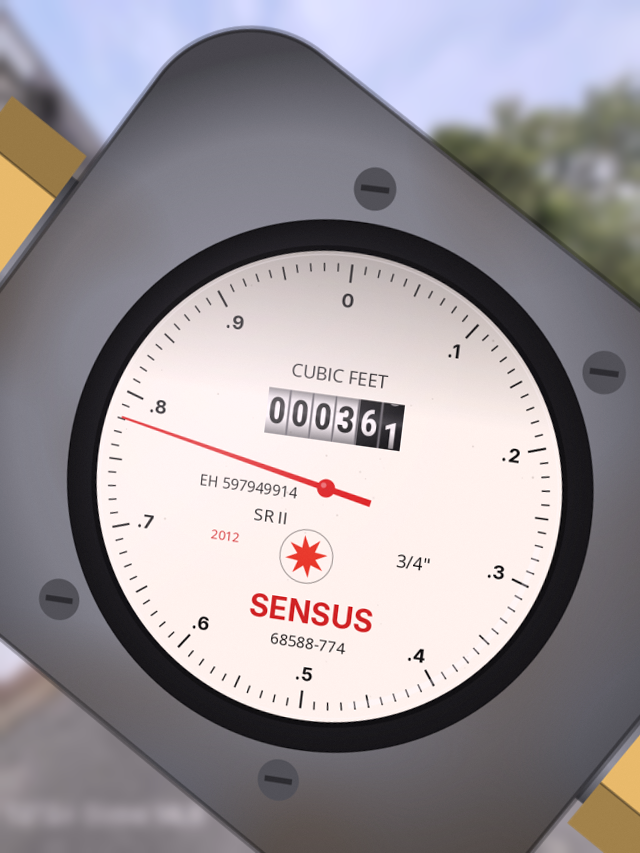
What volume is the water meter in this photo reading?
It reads 360.78 ft³
